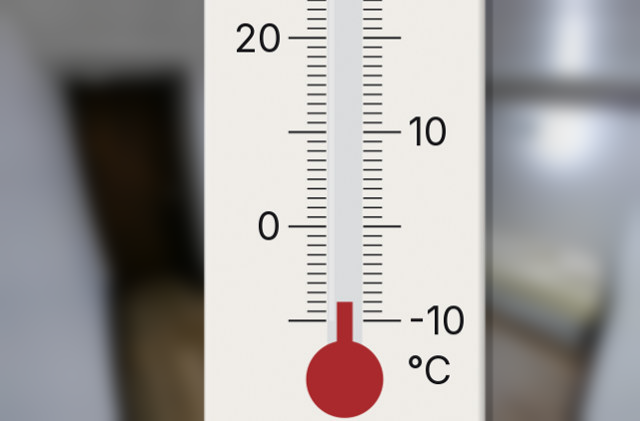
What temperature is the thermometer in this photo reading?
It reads -8 °C
